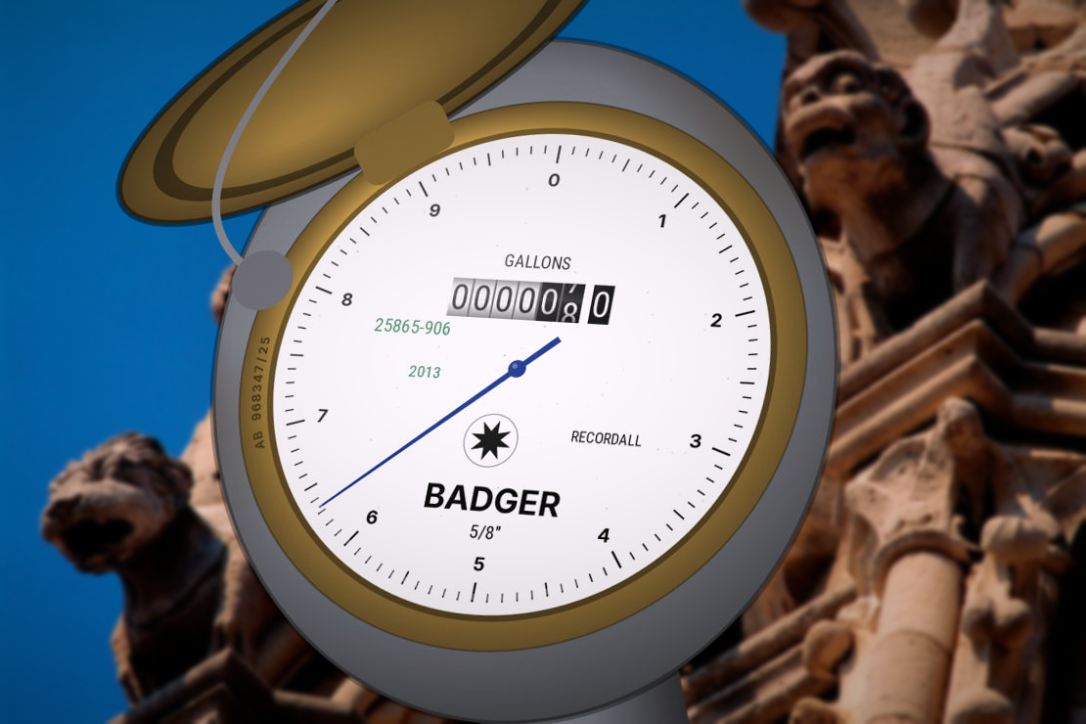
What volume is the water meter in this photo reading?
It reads 76.3 gal
